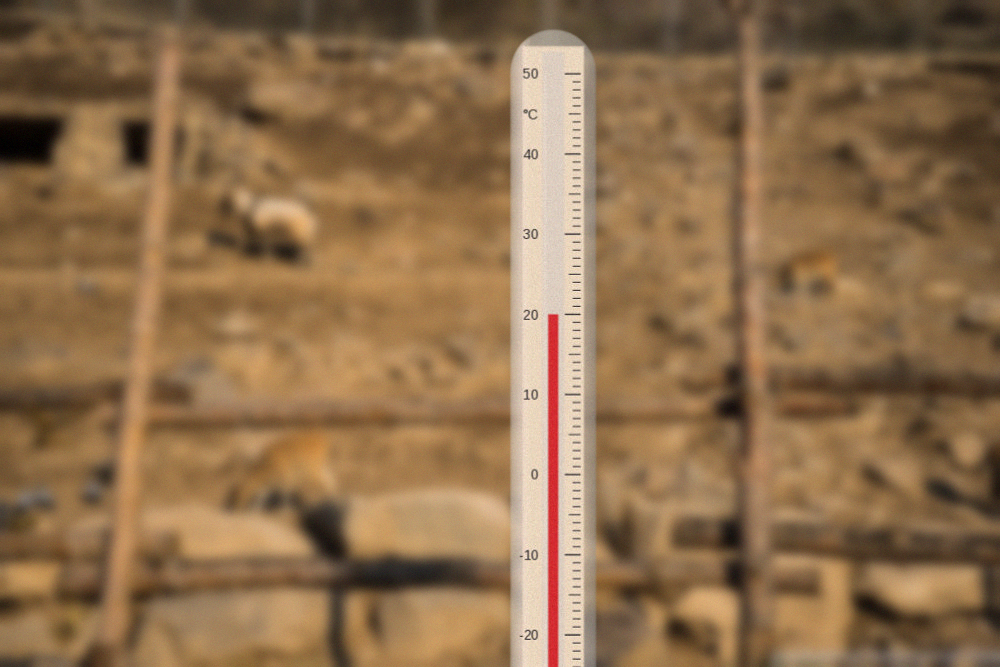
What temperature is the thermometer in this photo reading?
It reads 20 °C
